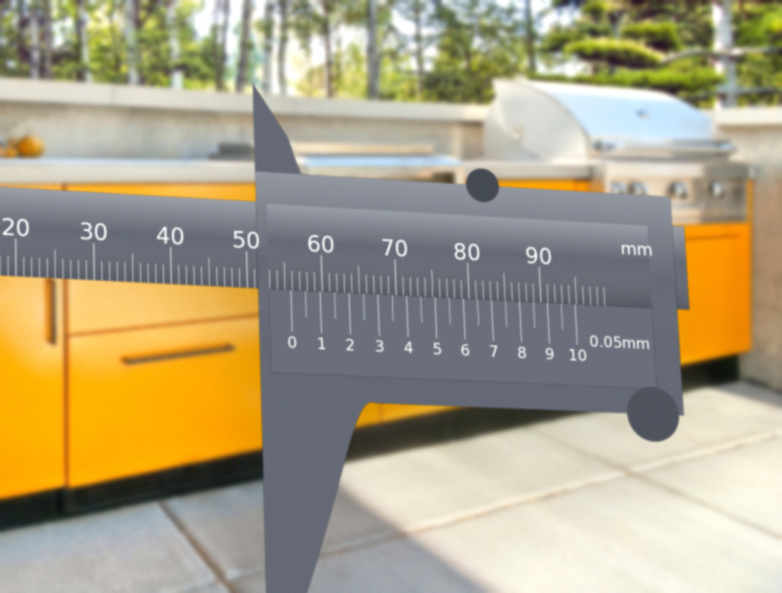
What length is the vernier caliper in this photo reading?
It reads 55.8 mm
